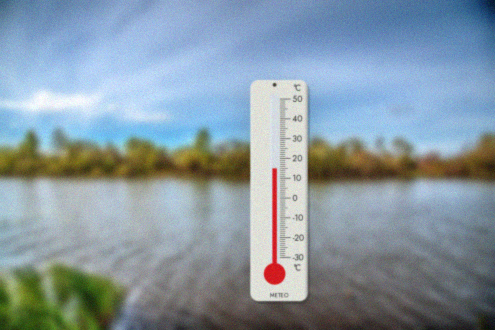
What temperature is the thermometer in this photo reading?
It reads 15 °C
